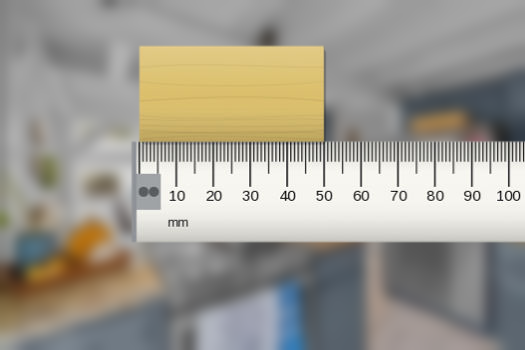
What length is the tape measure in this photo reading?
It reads 50 mm
